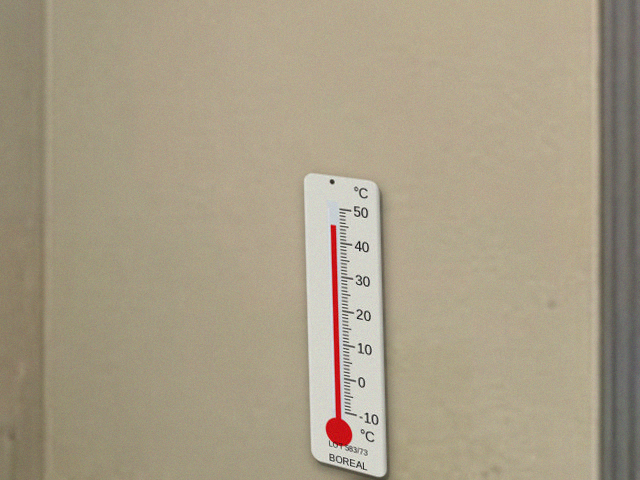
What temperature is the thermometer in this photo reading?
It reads 45 °C
